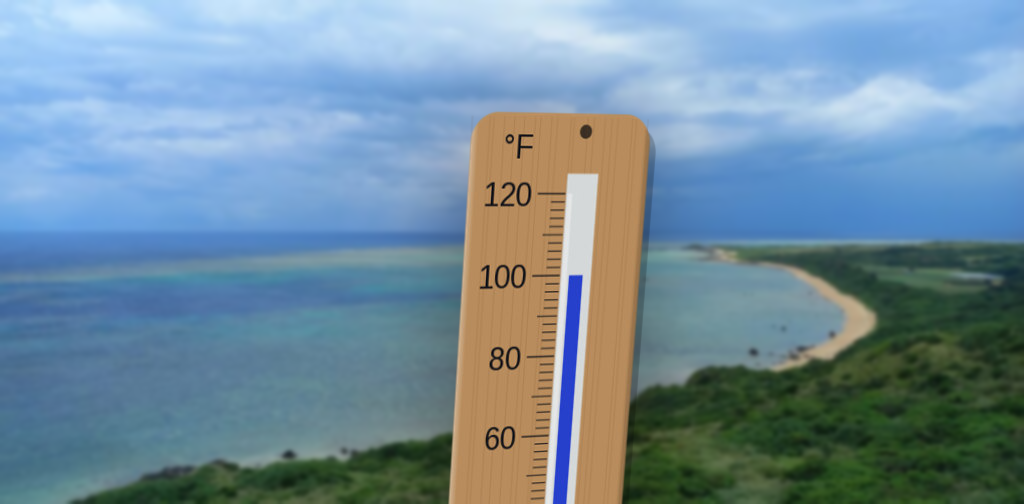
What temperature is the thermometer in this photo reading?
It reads 100 °F
